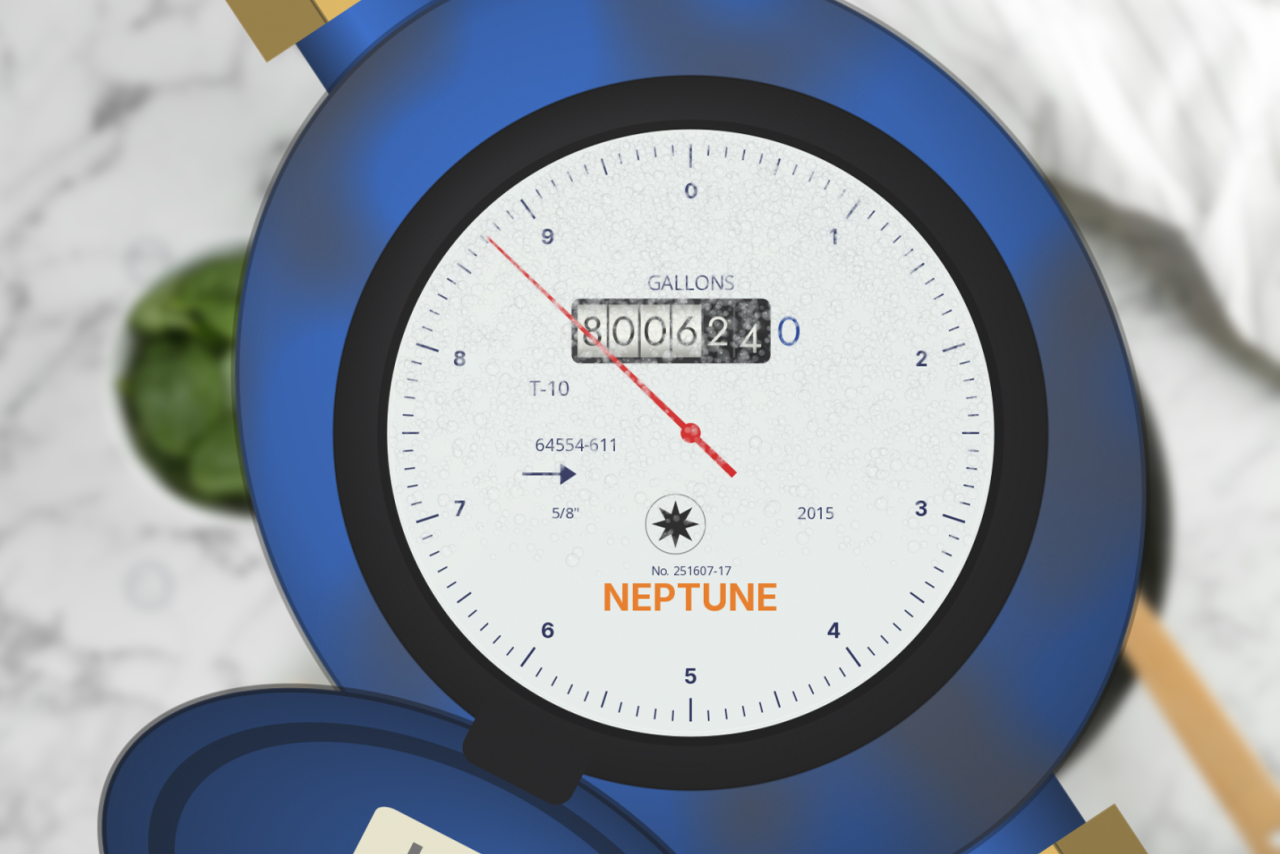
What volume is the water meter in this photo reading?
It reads 8006238.7 gal
